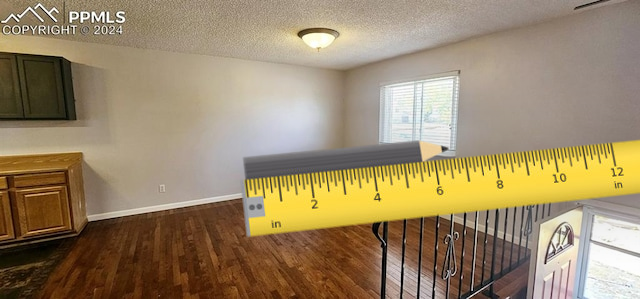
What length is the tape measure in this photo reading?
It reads 6.5 in
